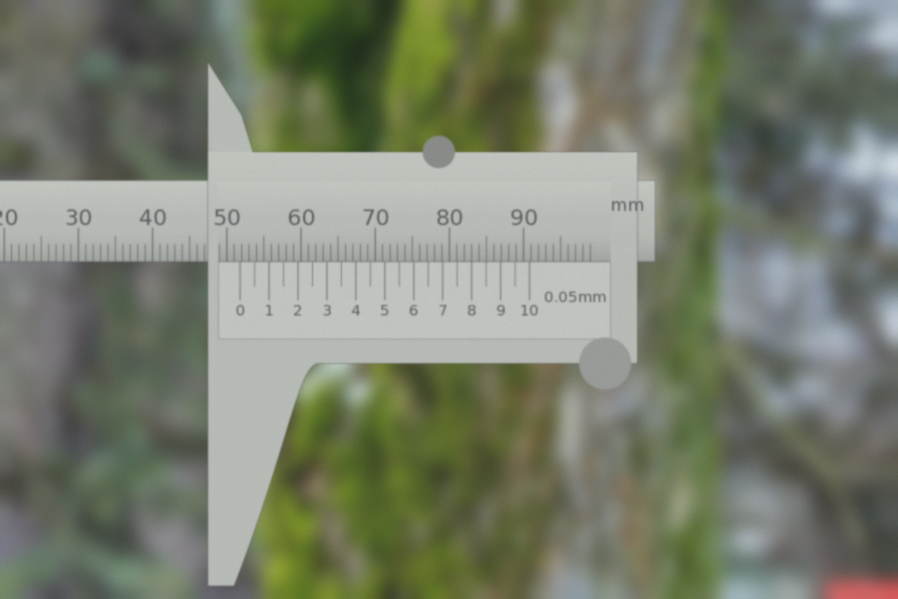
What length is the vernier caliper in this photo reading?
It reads 51.8 mm
